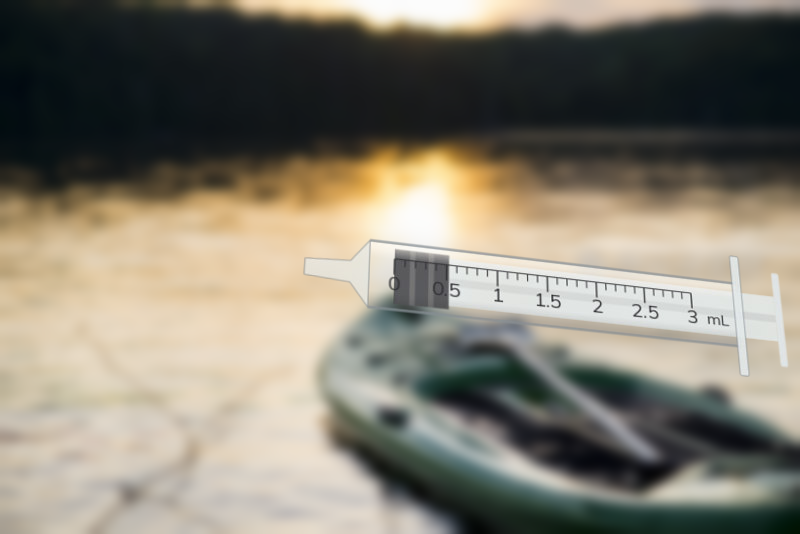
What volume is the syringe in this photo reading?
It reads 0 mL
